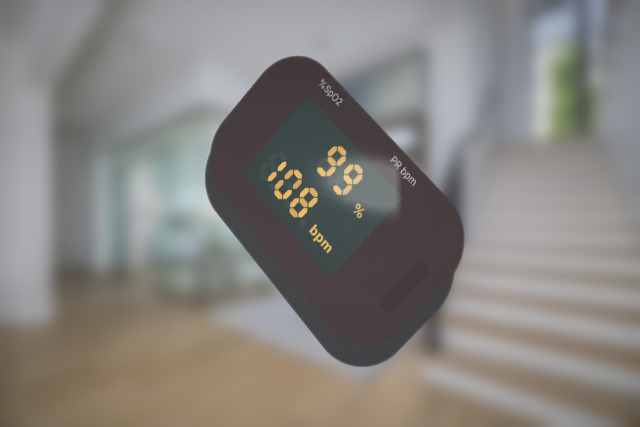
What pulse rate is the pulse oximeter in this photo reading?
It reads 108 bpm
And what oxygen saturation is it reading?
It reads 99 %
